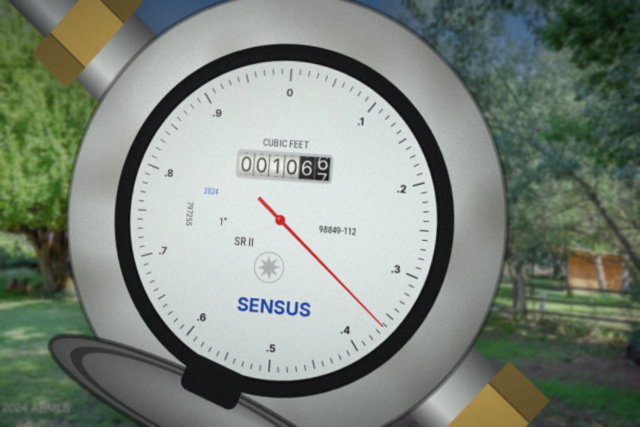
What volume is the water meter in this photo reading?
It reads 1066.36 ft³
